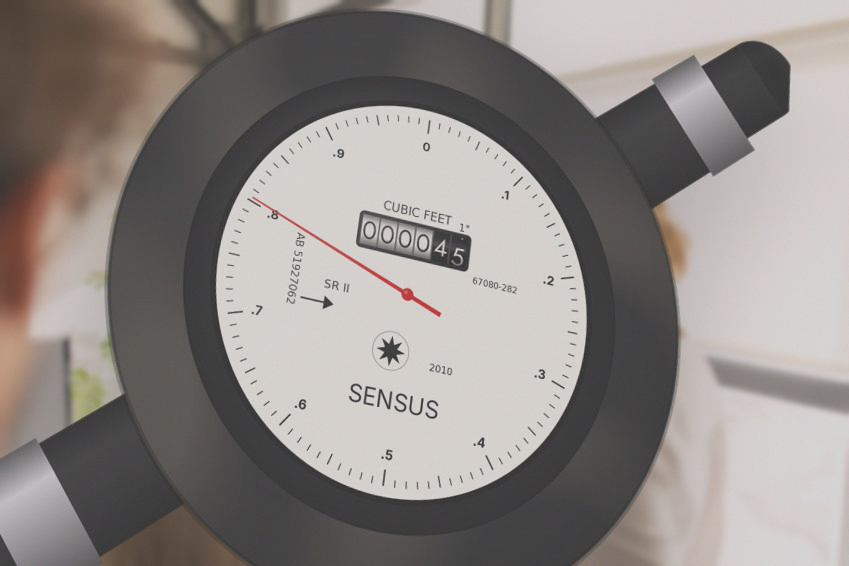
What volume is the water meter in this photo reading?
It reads 44.80 ft³
